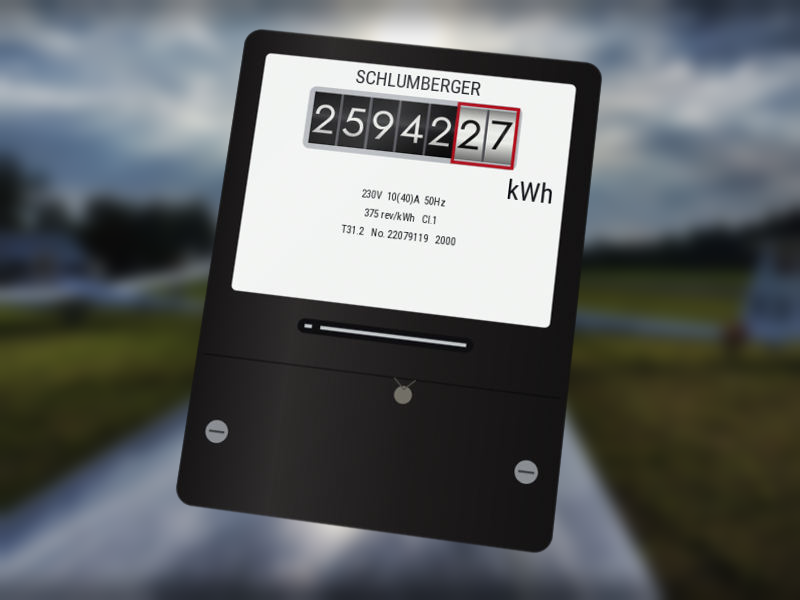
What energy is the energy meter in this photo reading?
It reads 25942.27 kWh
